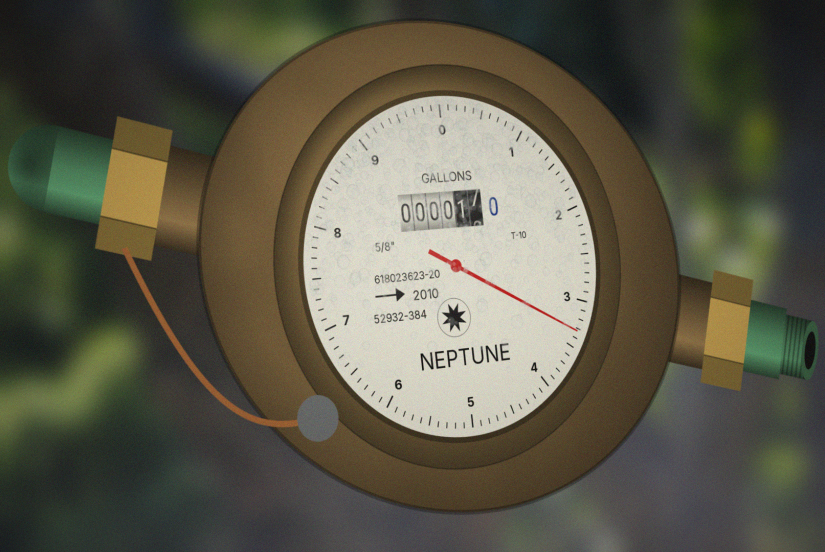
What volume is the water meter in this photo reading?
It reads 173.3 gal
